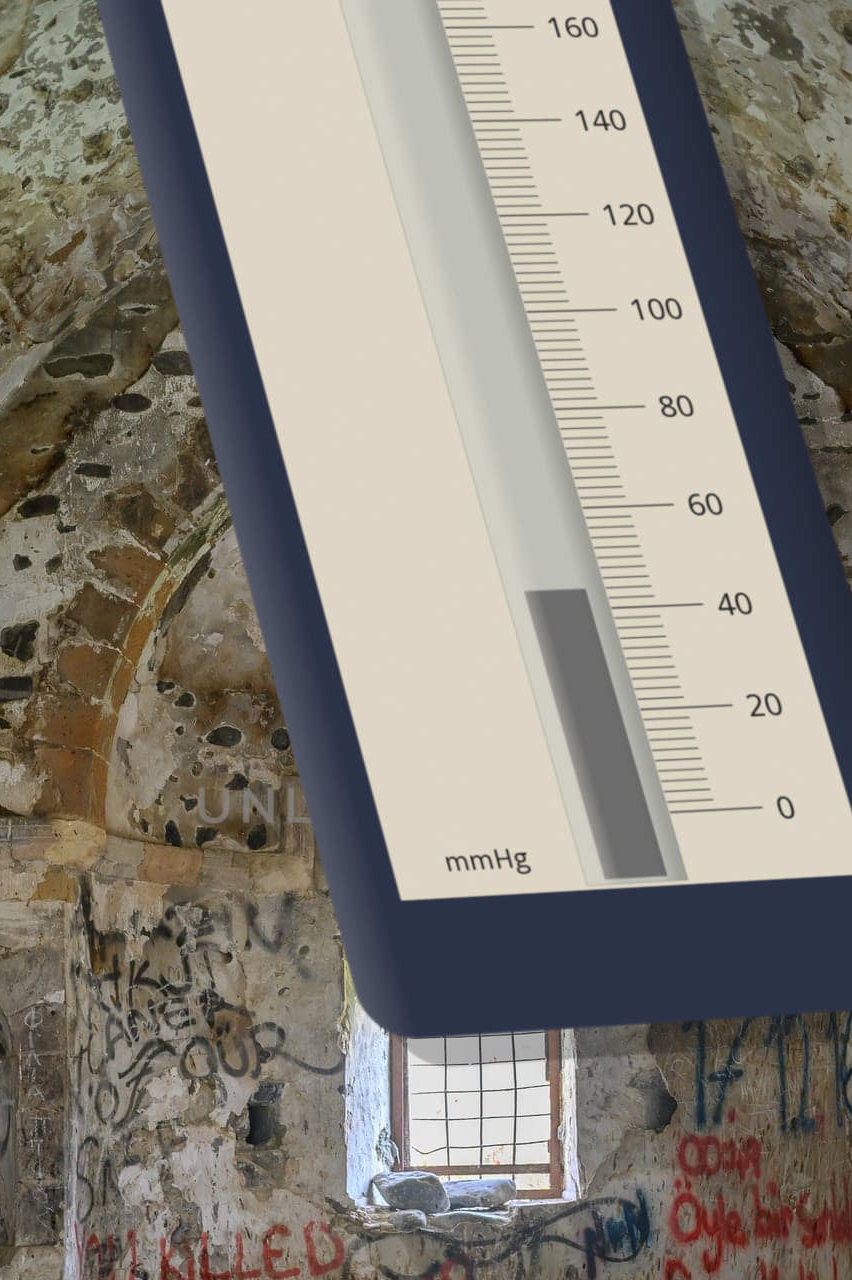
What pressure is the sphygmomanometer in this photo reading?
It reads 44 mmHg
